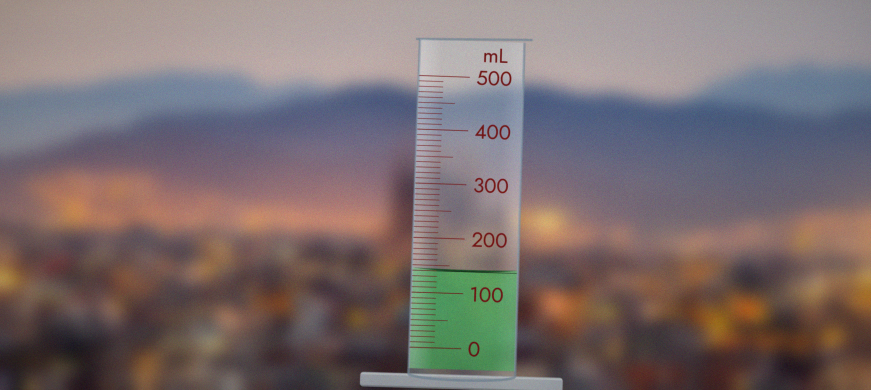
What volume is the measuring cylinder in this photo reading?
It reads 140 mL
